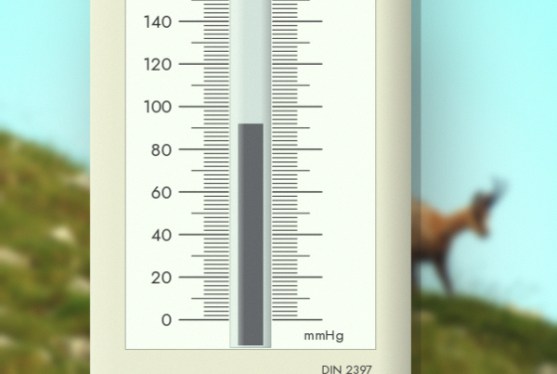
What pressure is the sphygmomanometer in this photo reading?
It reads 92 mmHg
